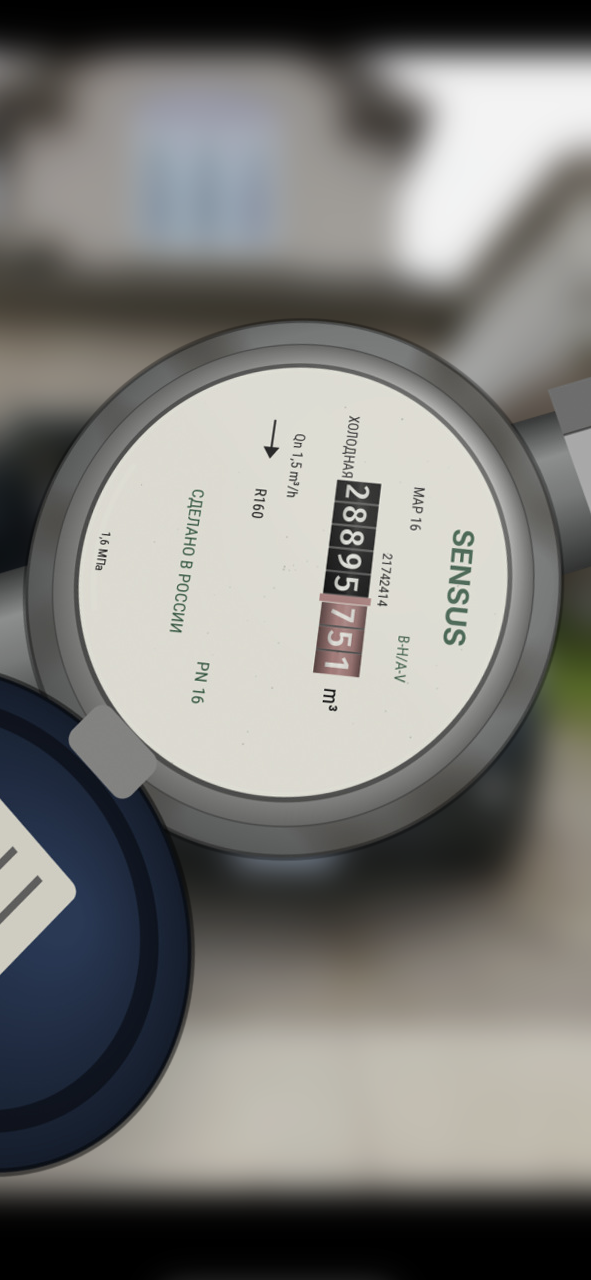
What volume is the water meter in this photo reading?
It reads 28895.751 m³
